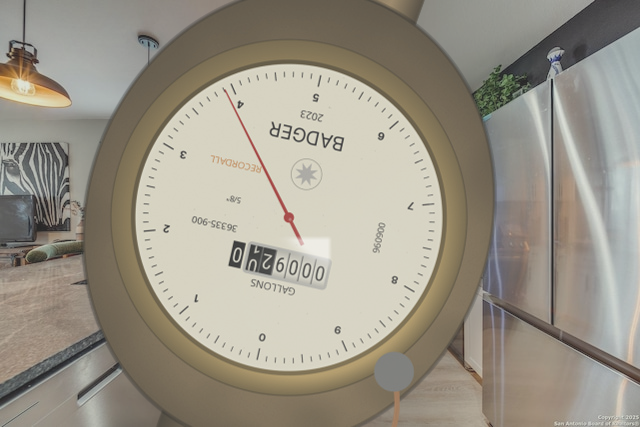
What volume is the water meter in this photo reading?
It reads 9203.9 gal
